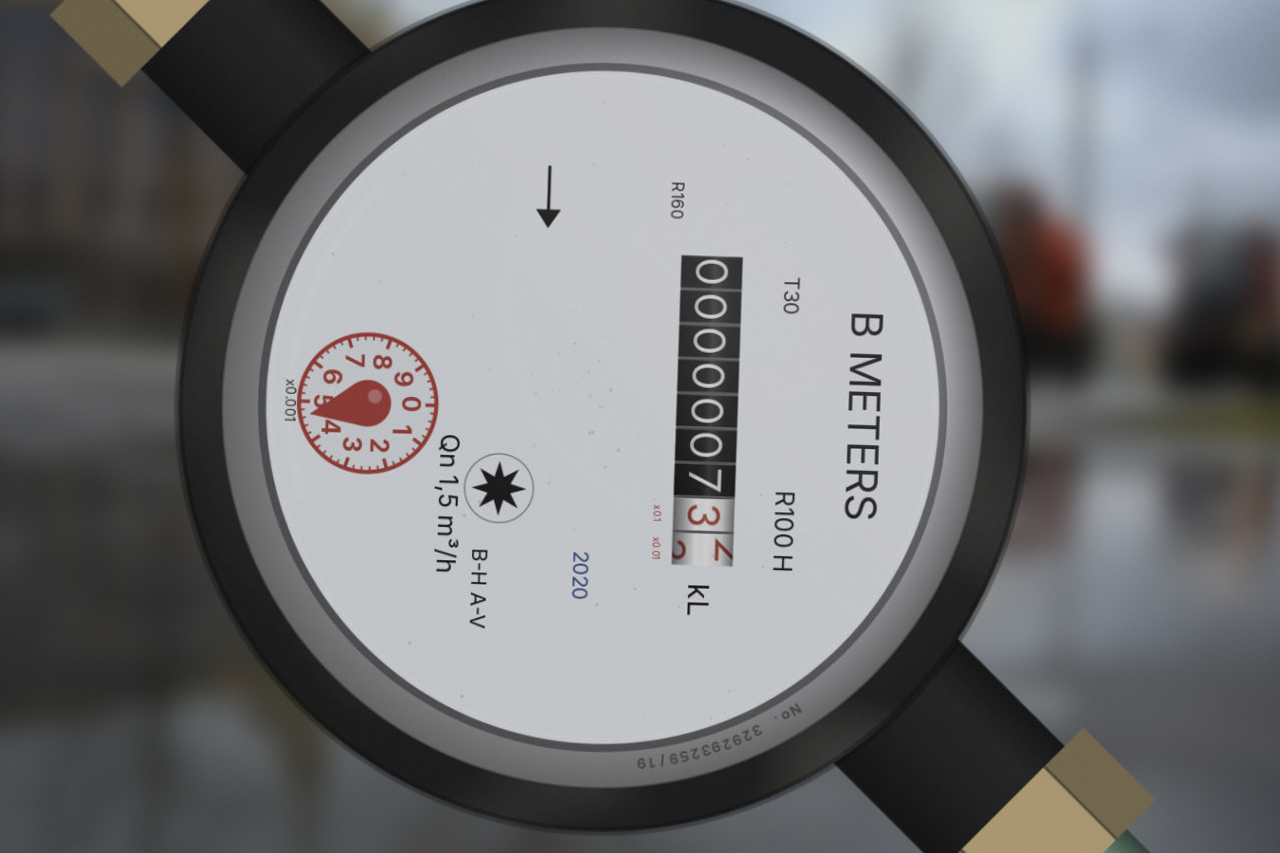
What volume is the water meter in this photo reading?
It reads 7.324 kL
